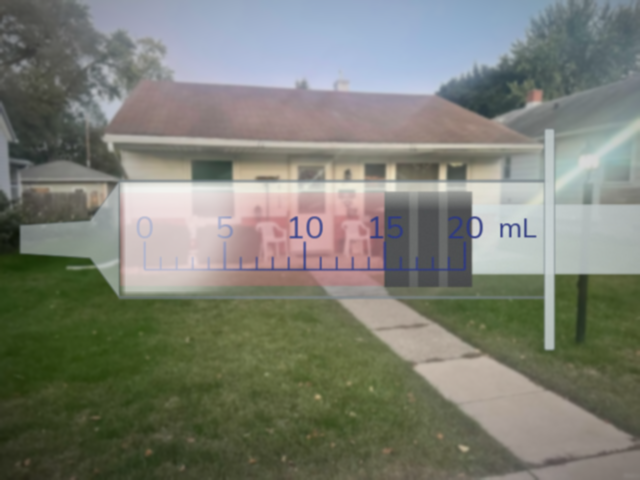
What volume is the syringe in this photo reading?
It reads 15 mL
